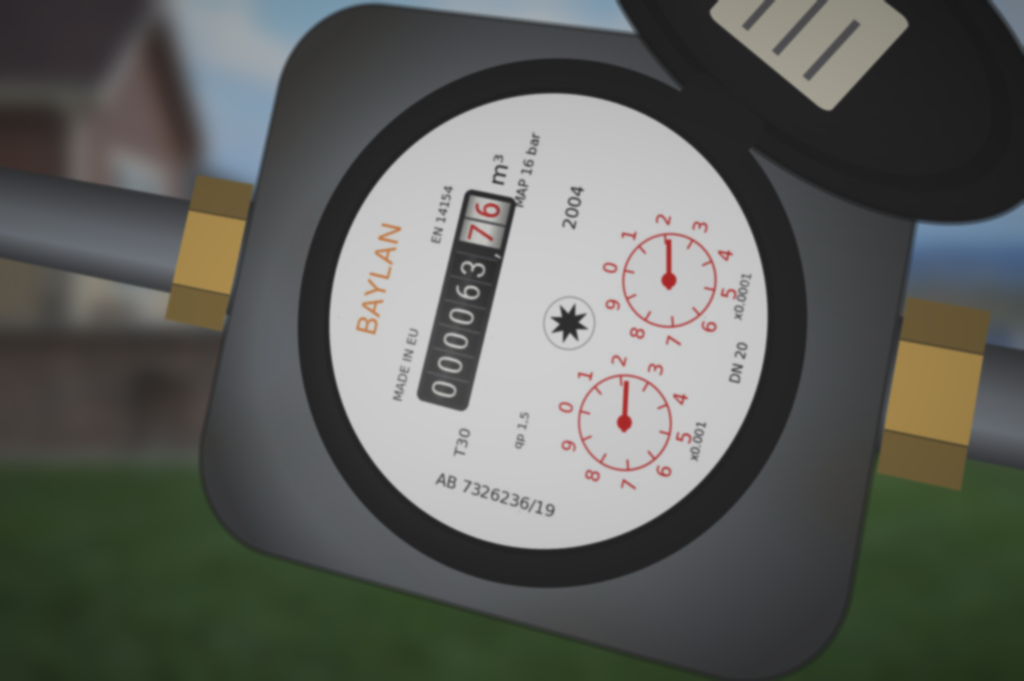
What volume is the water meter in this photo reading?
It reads 63.7622 m³
